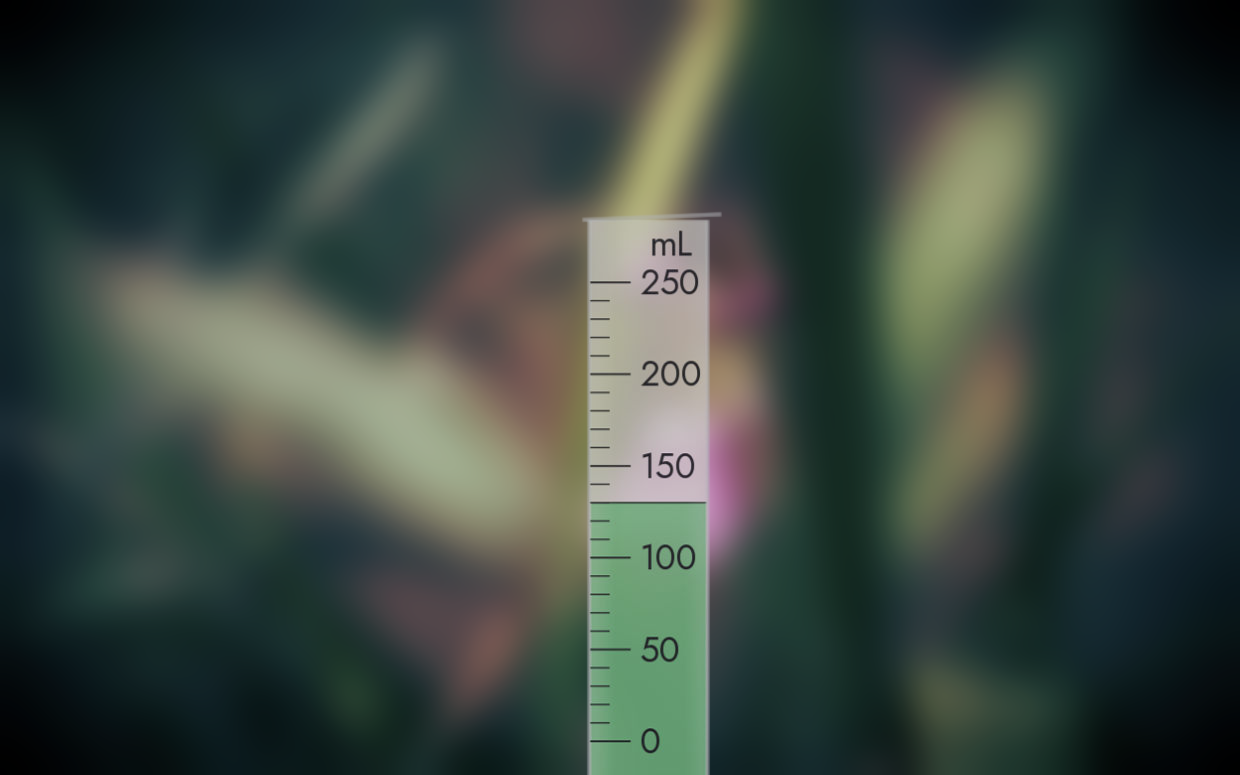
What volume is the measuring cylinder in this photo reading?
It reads 130 mL
